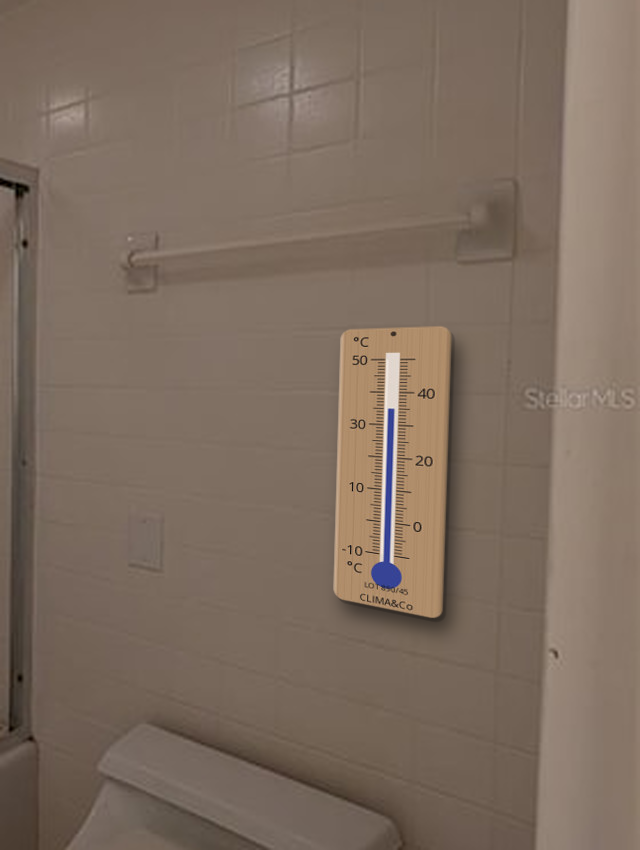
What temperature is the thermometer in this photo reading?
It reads 35 °C
